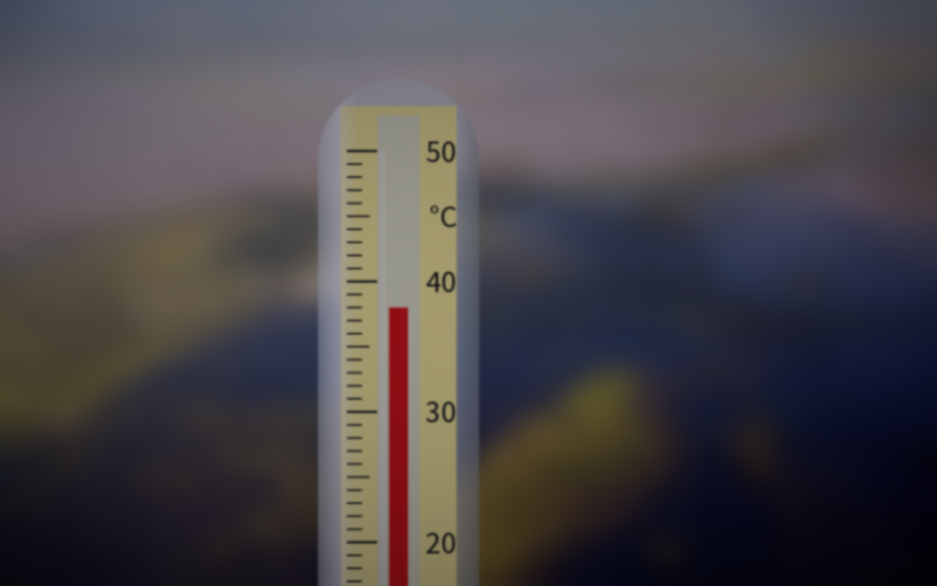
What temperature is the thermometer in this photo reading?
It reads 38 °C
